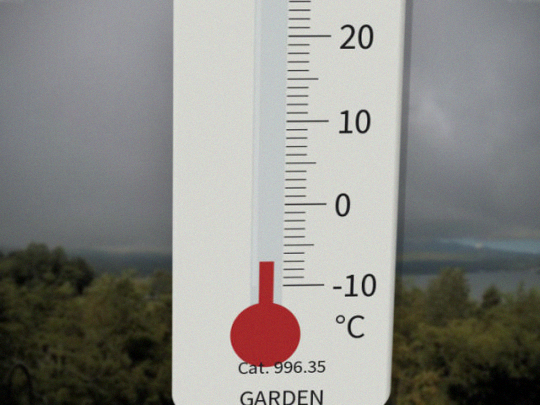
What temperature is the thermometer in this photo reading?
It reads -7 °C
